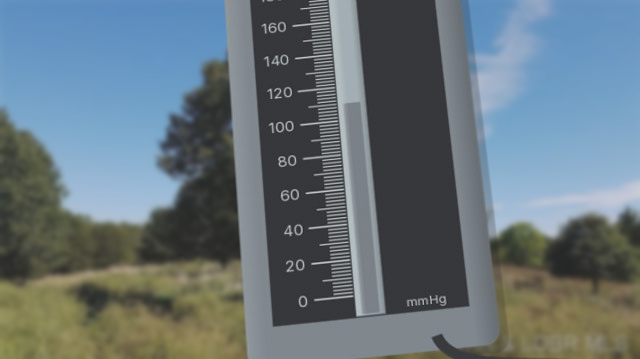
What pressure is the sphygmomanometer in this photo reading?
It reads 110 mmHg
